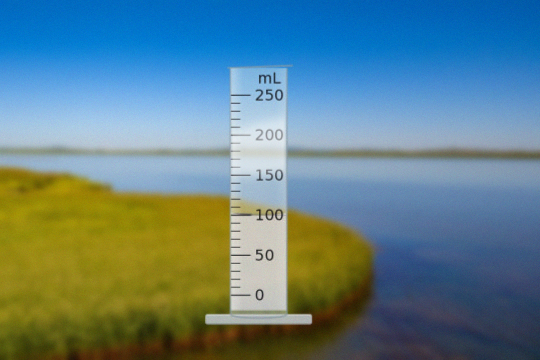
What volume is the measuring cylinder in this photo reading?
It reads 100 mL
